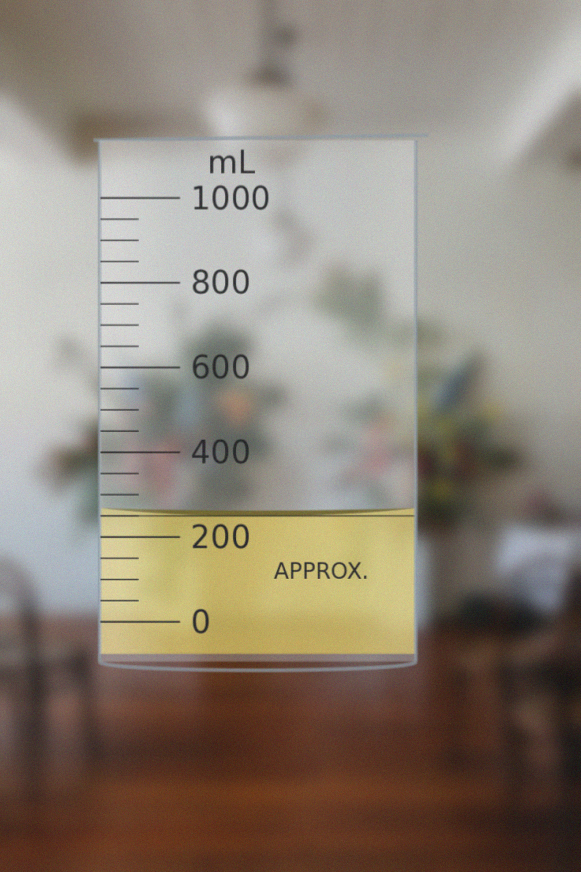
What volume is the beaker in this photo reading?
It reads 250 mL
